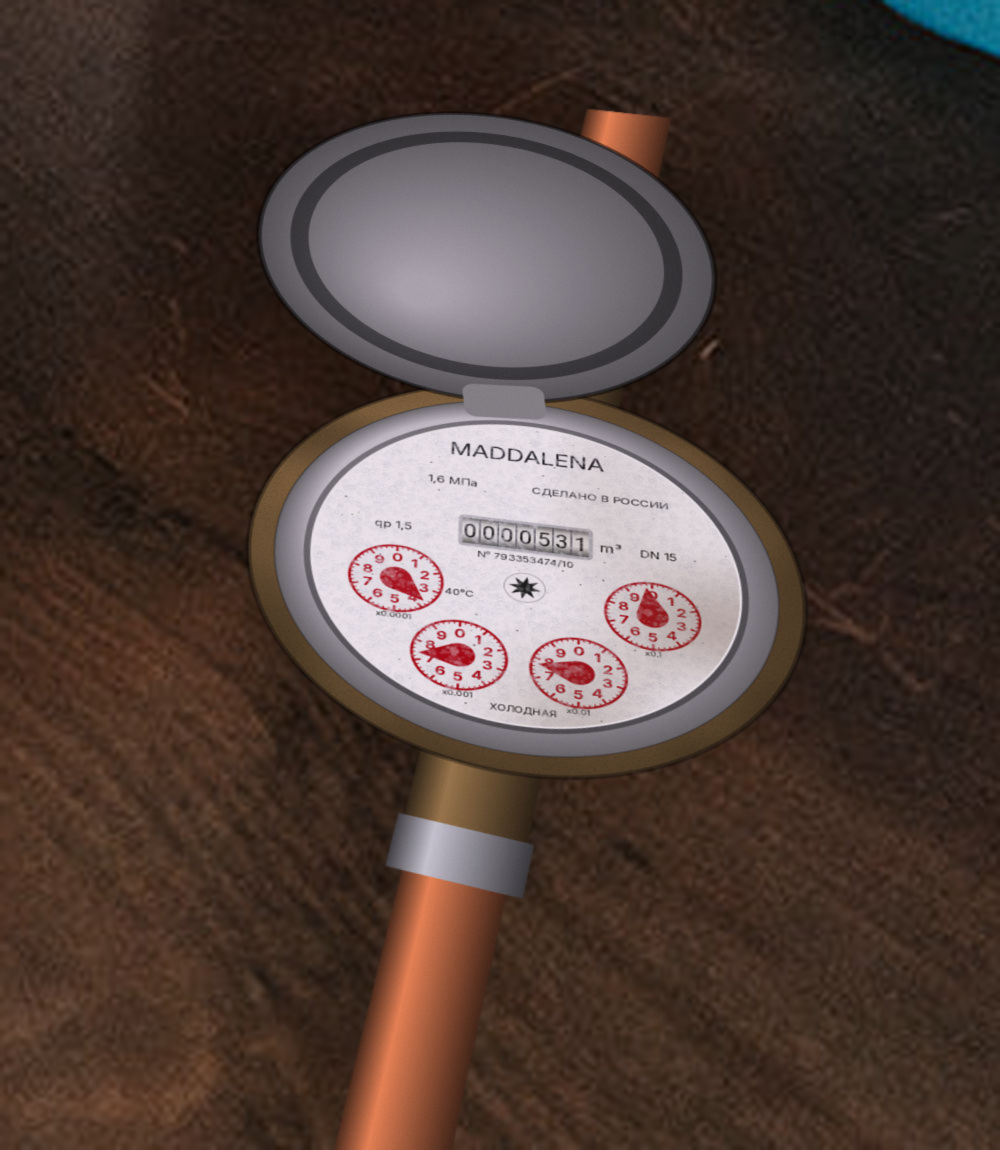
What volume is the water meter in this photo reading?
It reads 530.9773 m³
